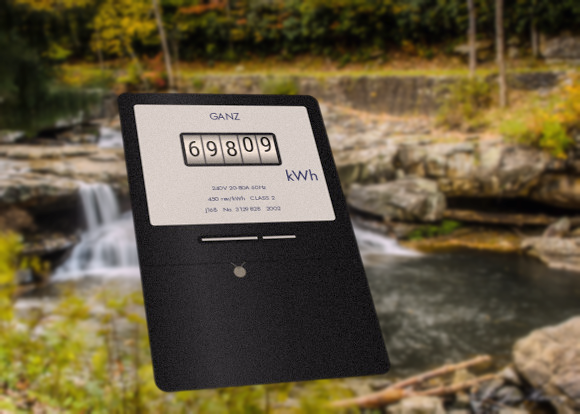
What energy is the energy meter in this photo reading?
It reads 69809 kWh
